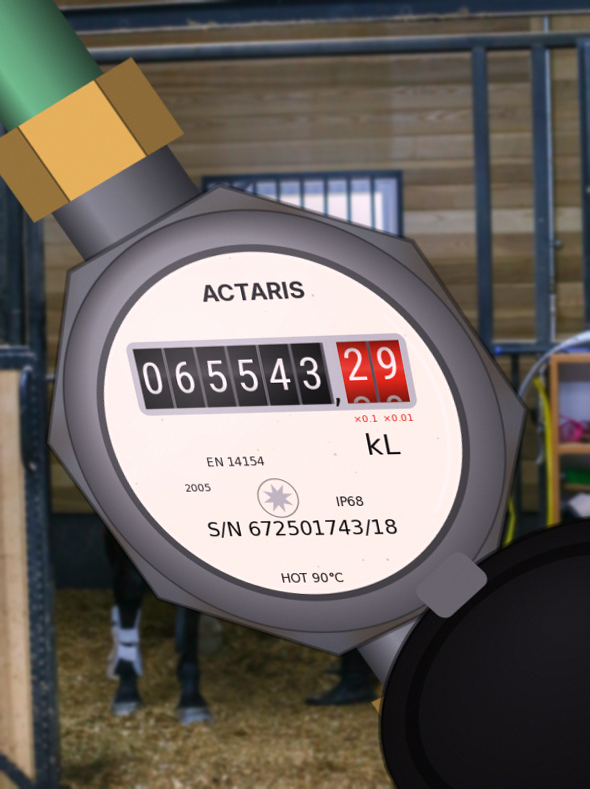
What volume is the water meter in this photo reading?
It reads 65543.29 kL
